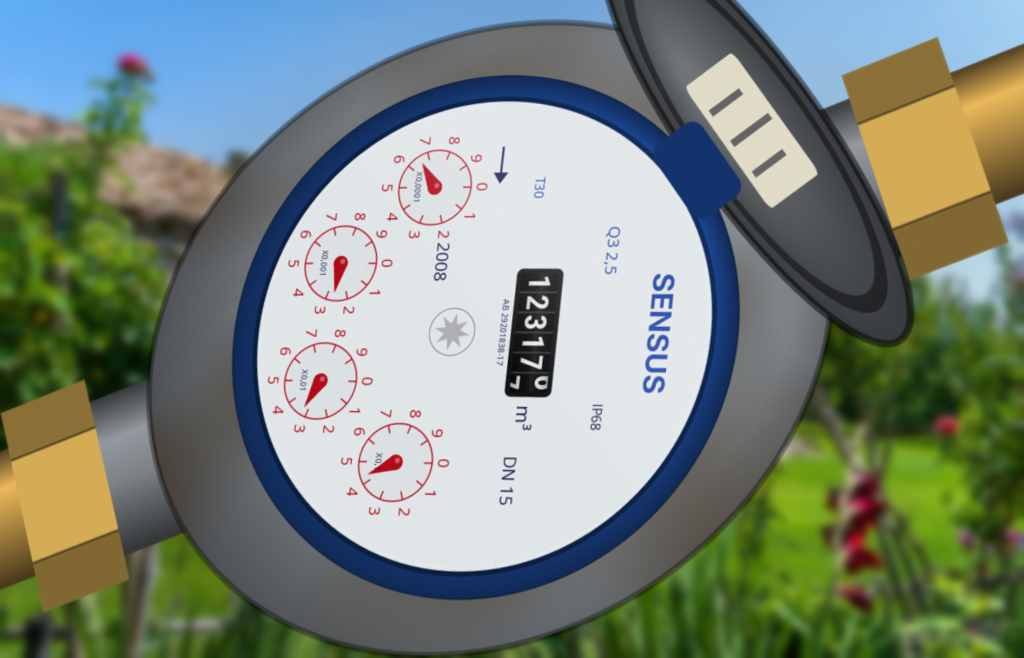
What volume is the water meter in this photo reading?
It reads 123176.4326 m³
